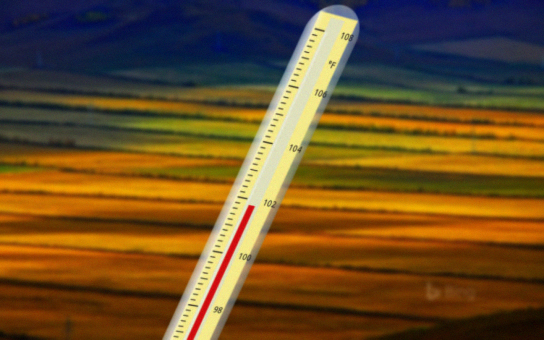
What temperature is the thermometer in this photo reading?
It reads 101.8 °F
